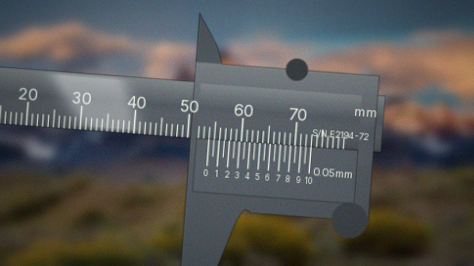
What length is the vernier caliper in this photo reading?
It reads 54.0 mm
